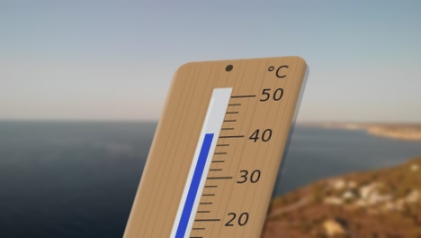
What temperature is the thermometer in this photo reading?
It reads 41 °C
